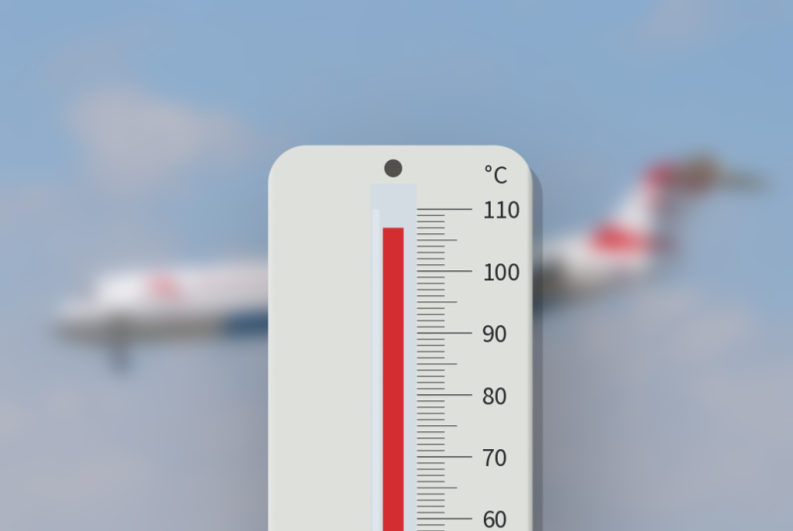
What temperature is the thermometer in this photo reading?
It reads 107 °C
